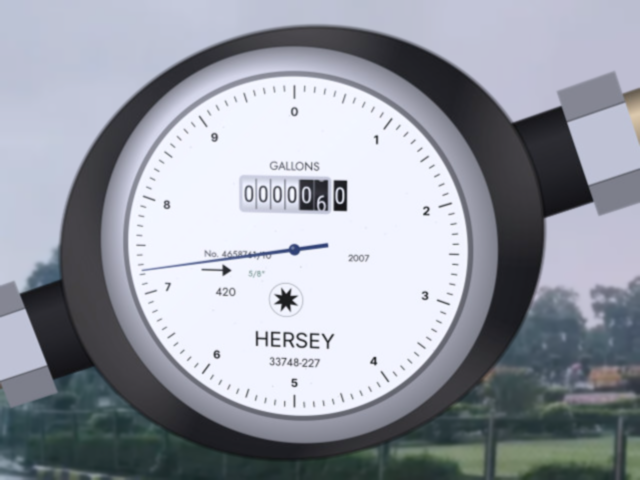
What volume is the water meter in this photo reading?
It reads 57.2 gal
